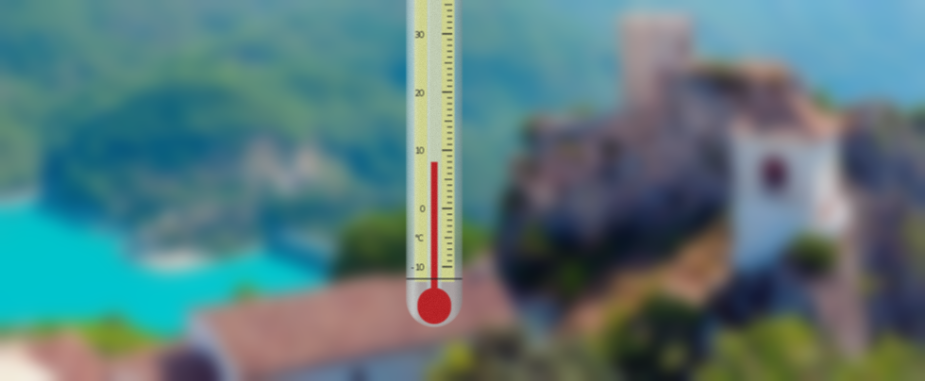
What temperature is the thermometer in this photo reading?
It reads 8 °C
